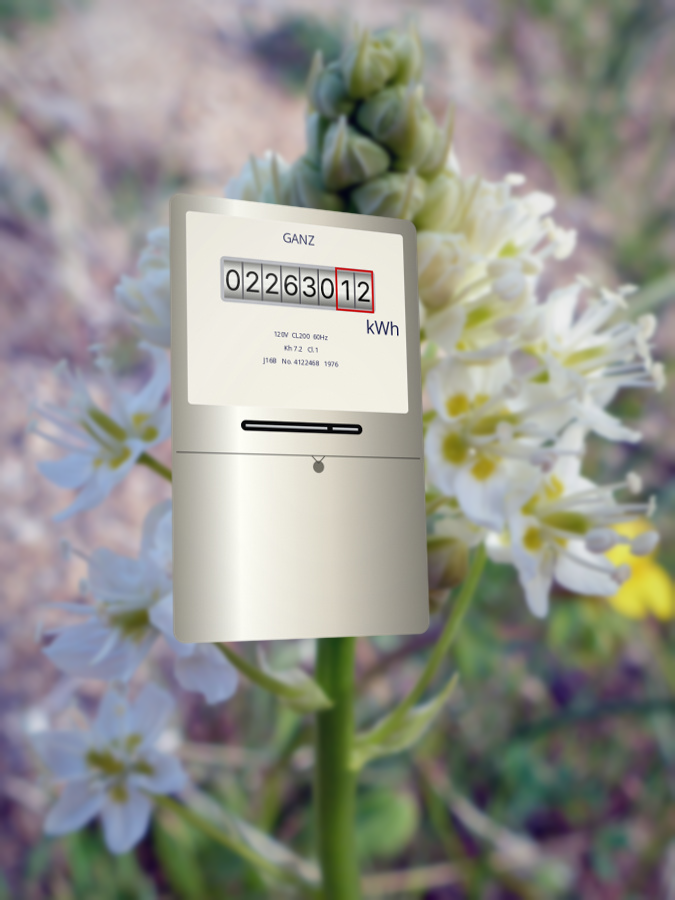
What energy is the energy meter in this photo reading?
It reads 22630.12 kWh
